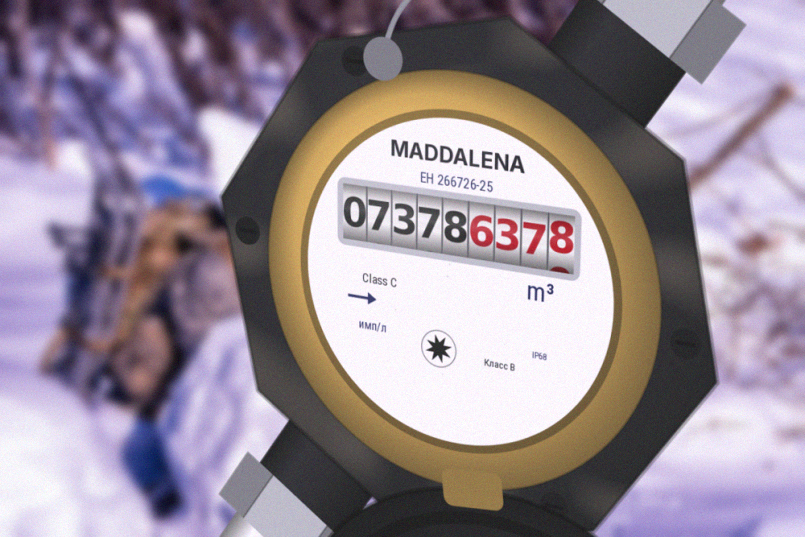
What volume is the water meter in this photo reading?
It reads 7378.6378 m³
